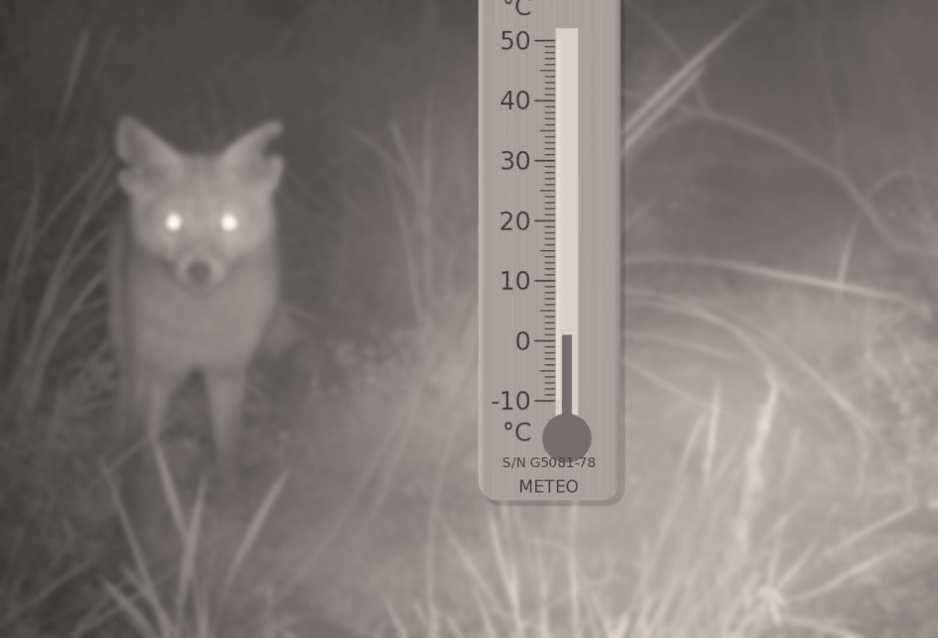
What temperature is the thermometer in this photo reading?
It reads 1 °C
